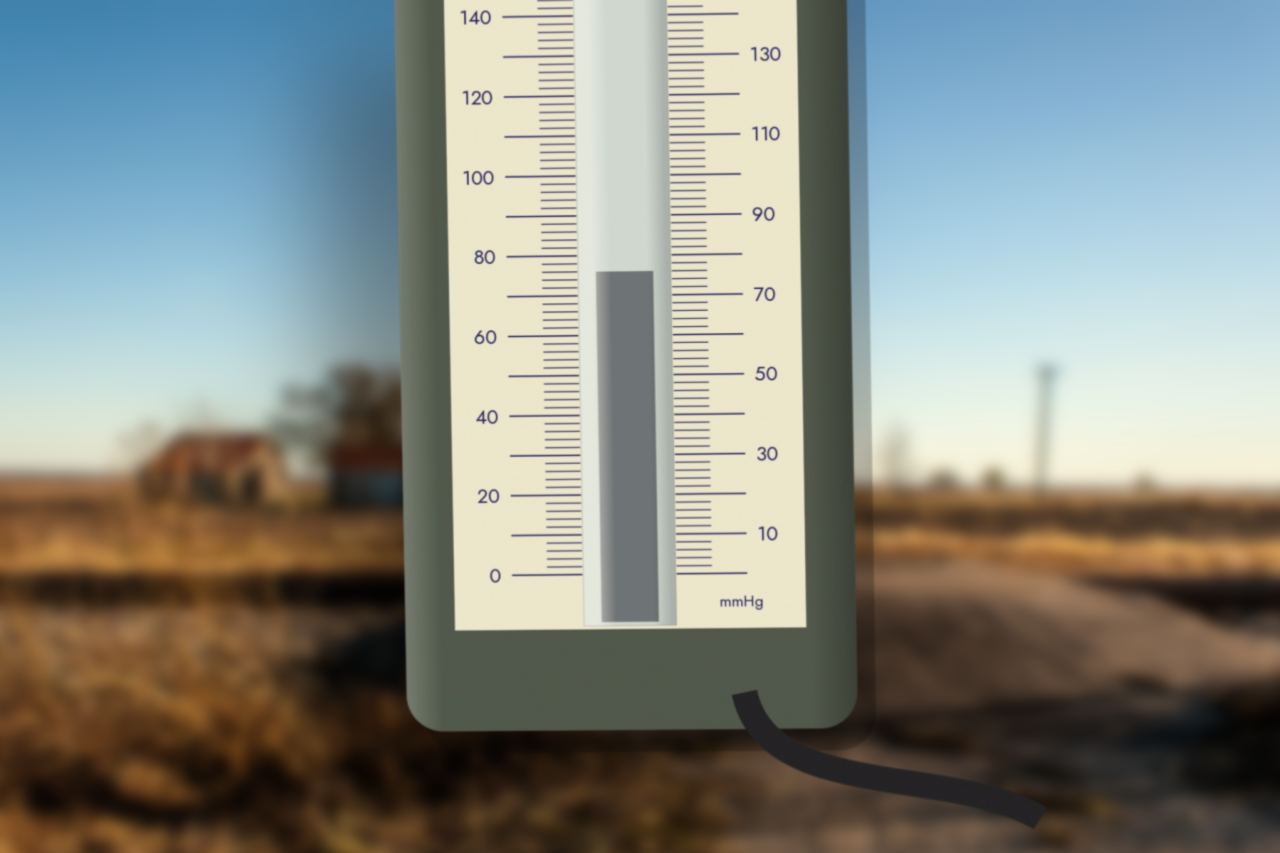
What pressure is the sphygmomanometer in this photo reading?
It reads 76 mmHg
